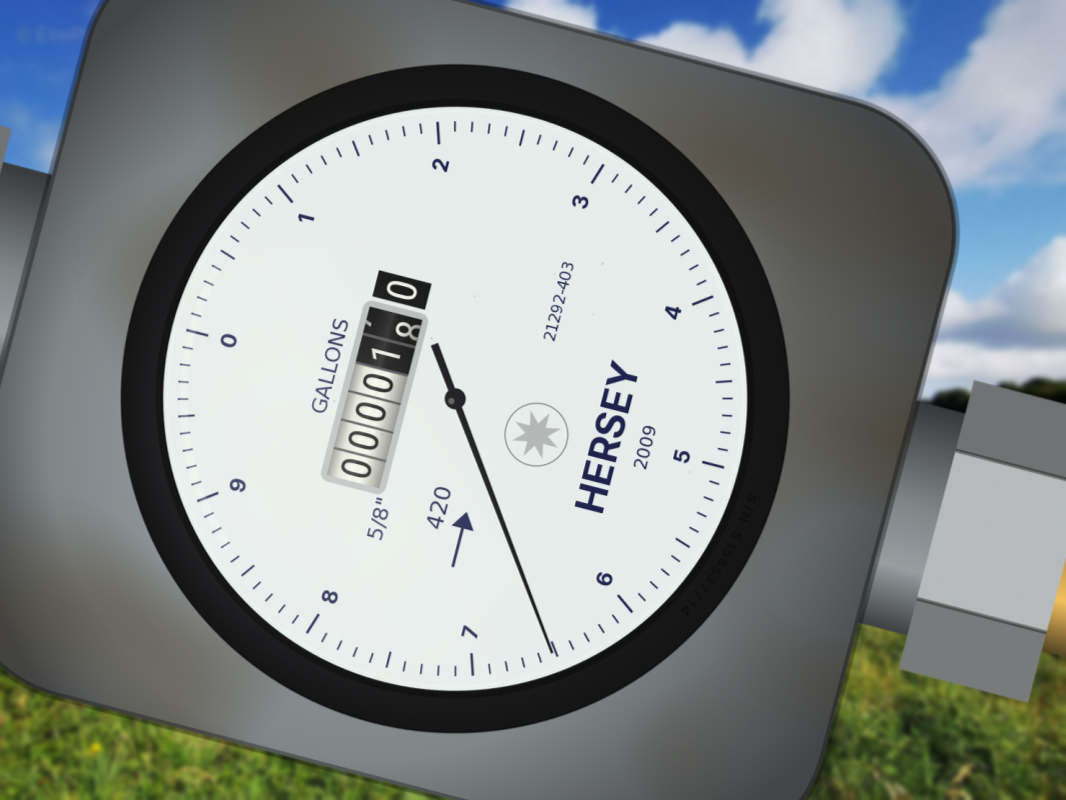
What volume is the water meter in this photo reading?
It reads 176.5 gal
